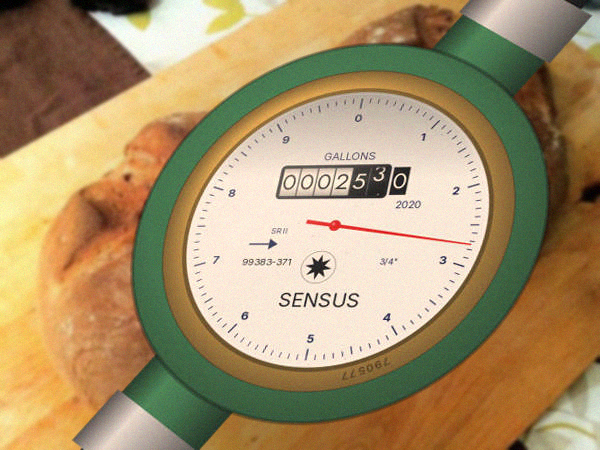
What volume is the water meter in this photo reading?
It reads 2532.7 gal
